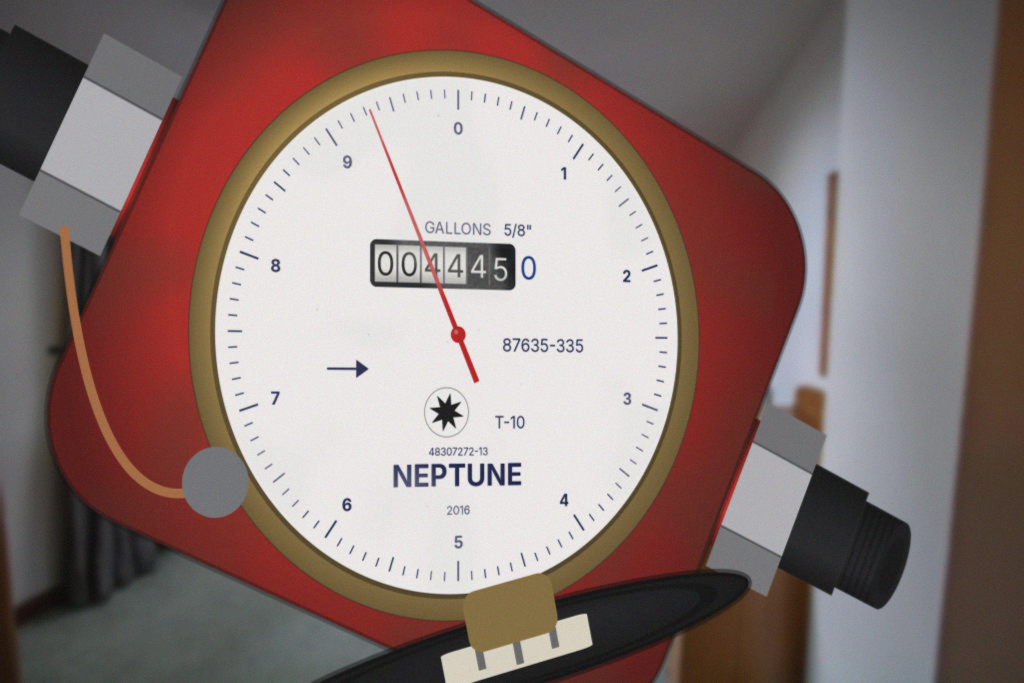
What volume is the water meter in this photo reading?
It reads 44449.3 gal
